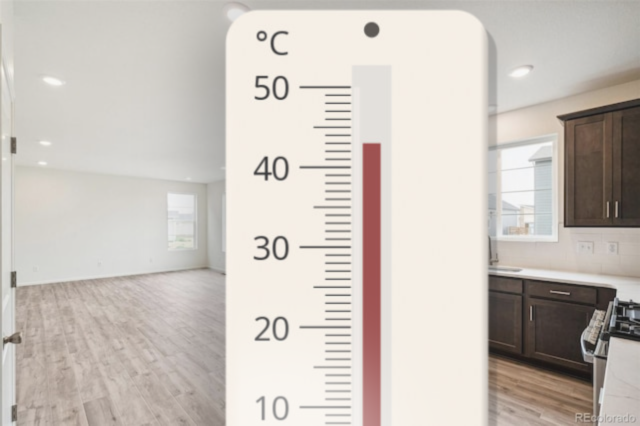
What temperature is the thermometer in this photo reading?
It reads 43 °C
